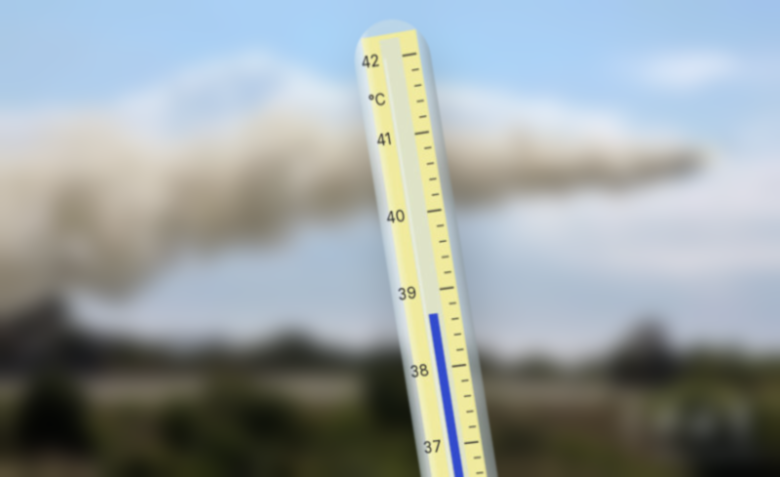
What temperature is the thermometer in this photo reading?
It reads 38.7 °C
